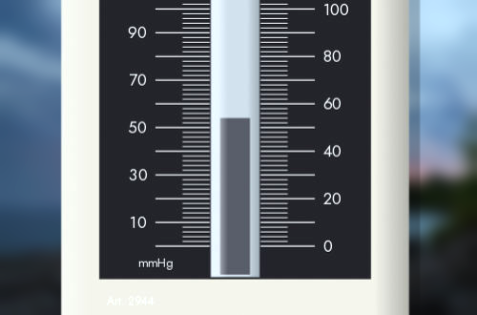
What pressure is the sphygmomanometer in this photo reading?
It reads 54 mmHg
